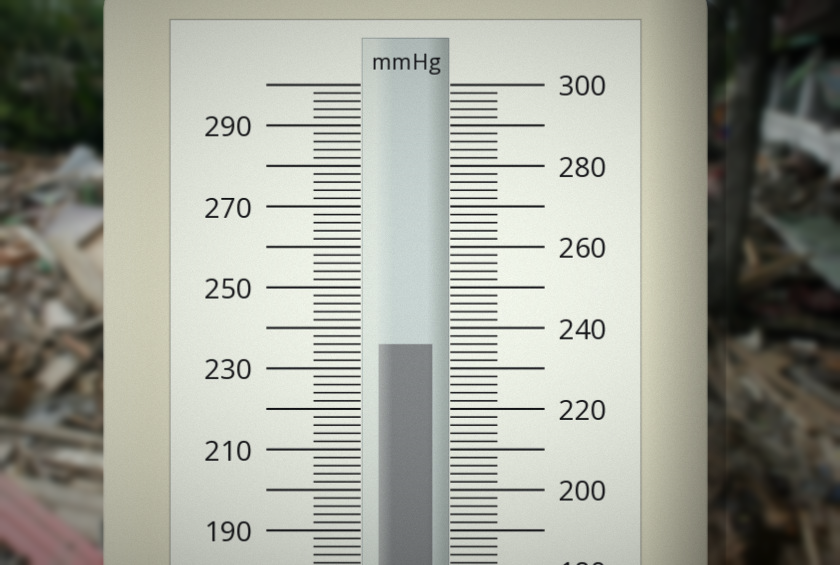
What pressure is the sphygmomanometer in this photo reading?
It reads 236 mmHg
